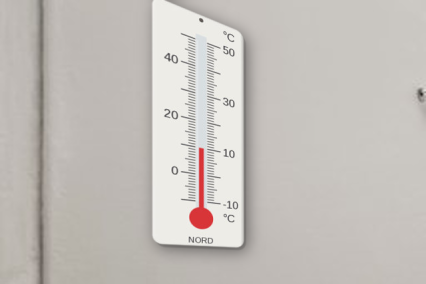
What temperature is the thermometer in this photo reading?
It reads 10 °C
